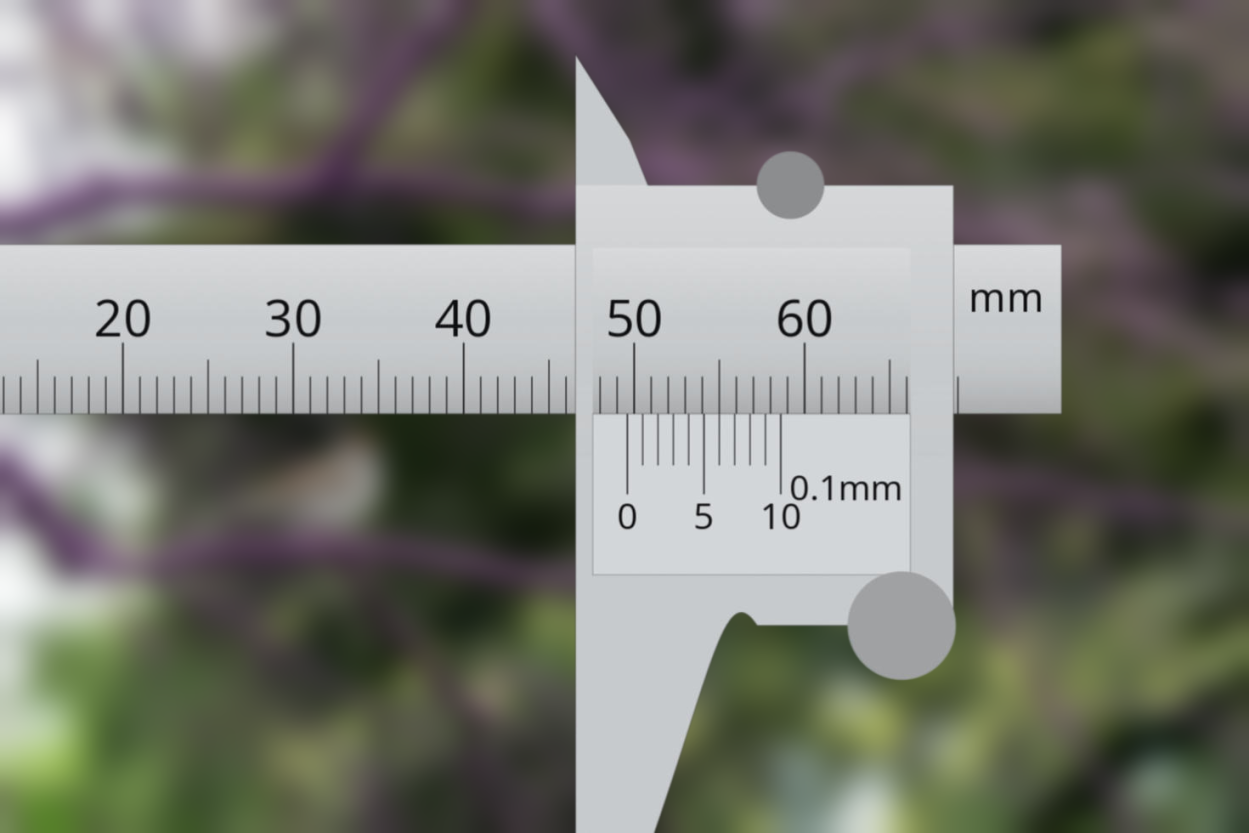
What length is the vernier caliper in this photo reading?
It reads 49.6 mm
